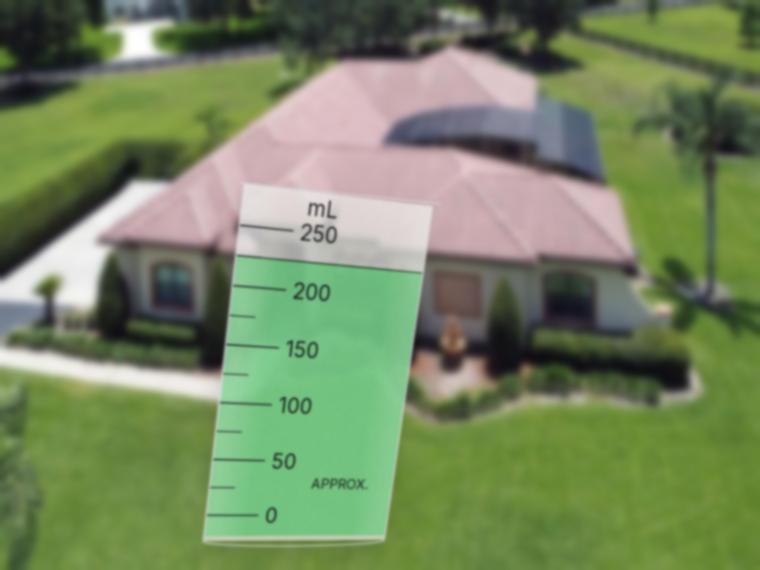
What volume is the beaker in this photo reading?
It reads 225 mL
